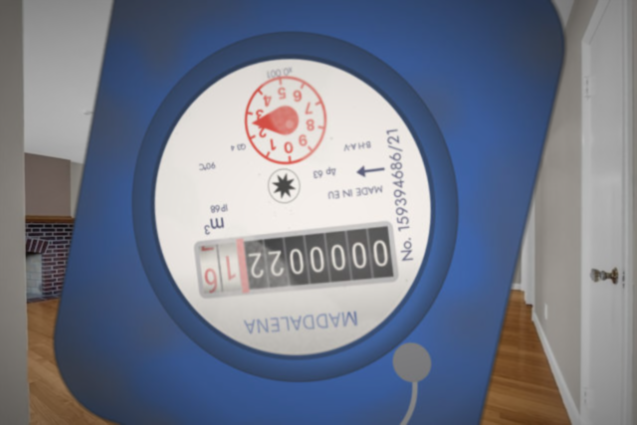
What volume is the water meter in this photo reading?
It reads 22.162 m³
